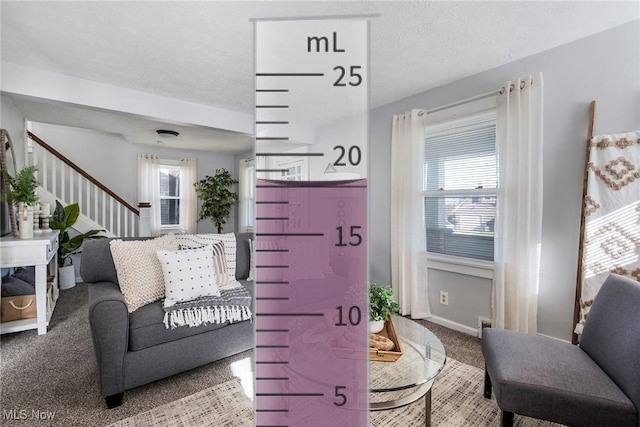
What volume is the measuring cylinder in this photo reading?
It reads 18 mL
